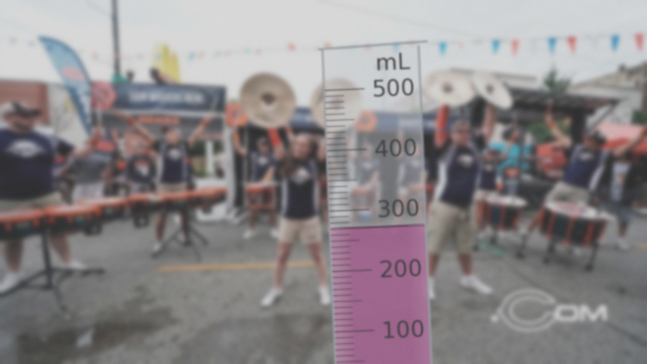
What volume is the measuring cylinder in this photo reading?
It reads 270 mL
